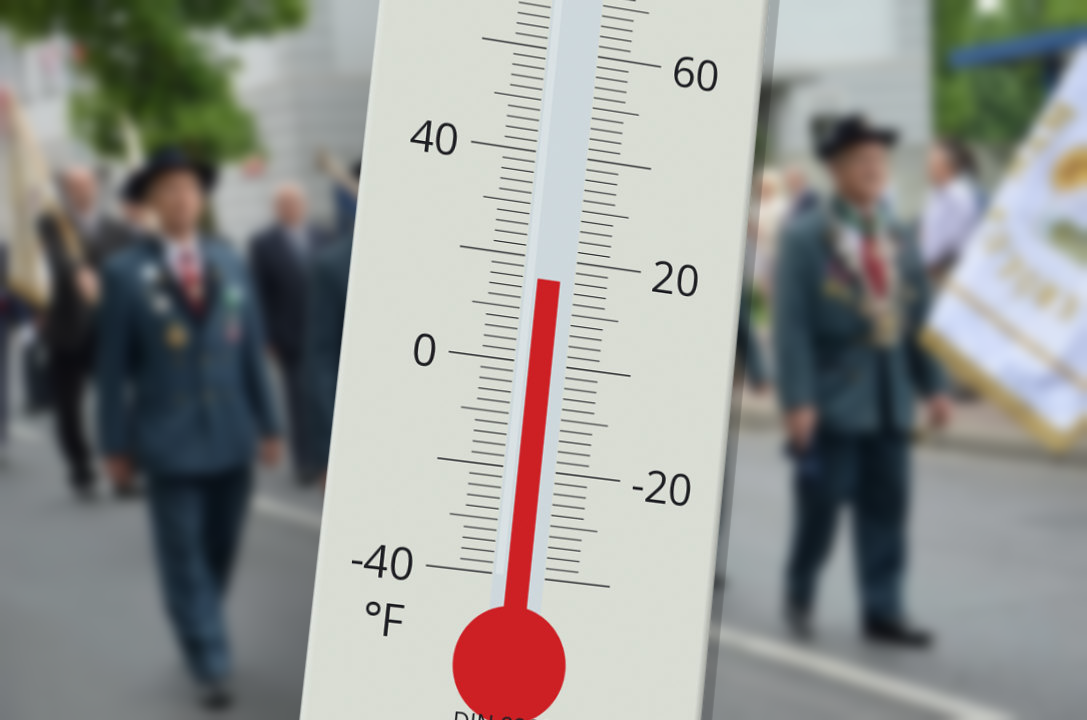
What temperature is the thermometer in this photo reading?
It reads 16 °F
